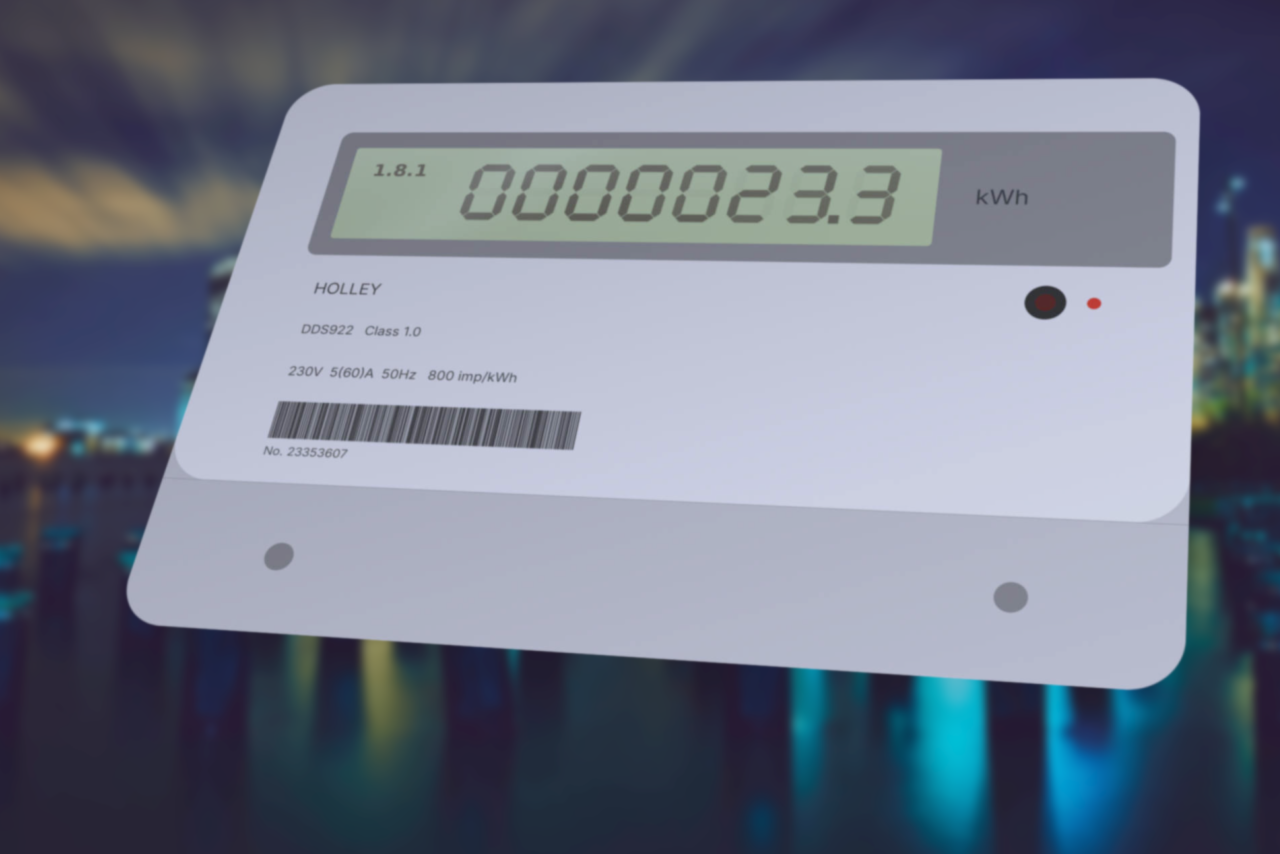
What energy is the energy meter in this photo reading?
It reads 23.3 kWh
